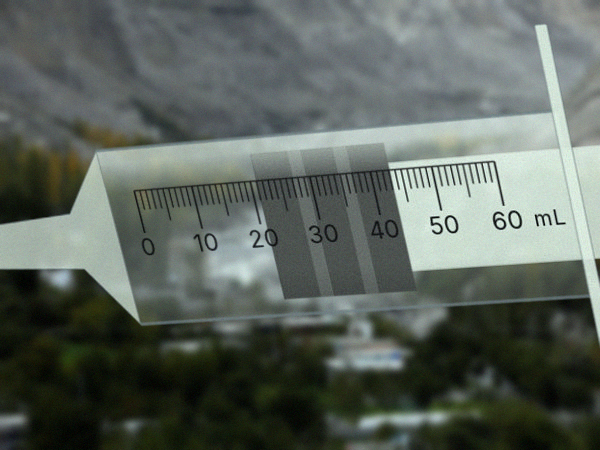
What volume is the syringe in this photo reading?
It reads 21 mL
